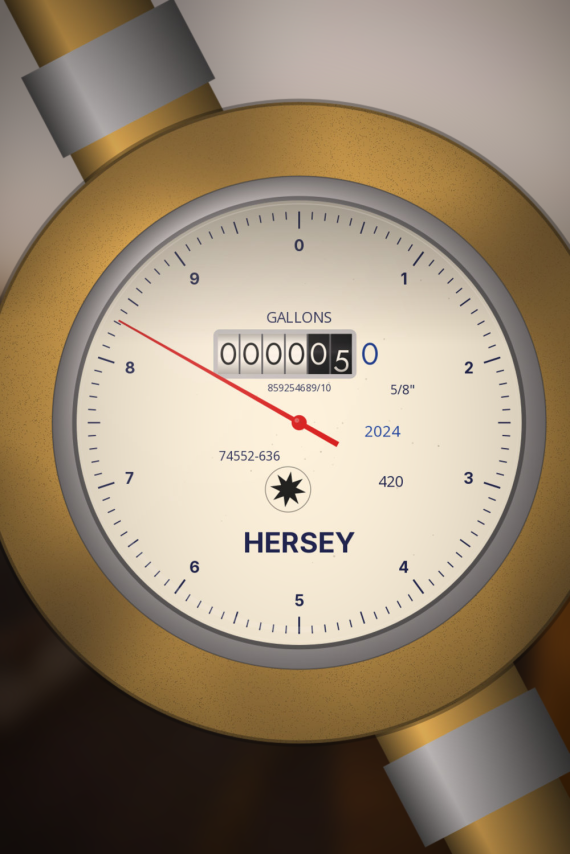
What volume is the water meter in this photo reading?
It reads 48.3 gal
